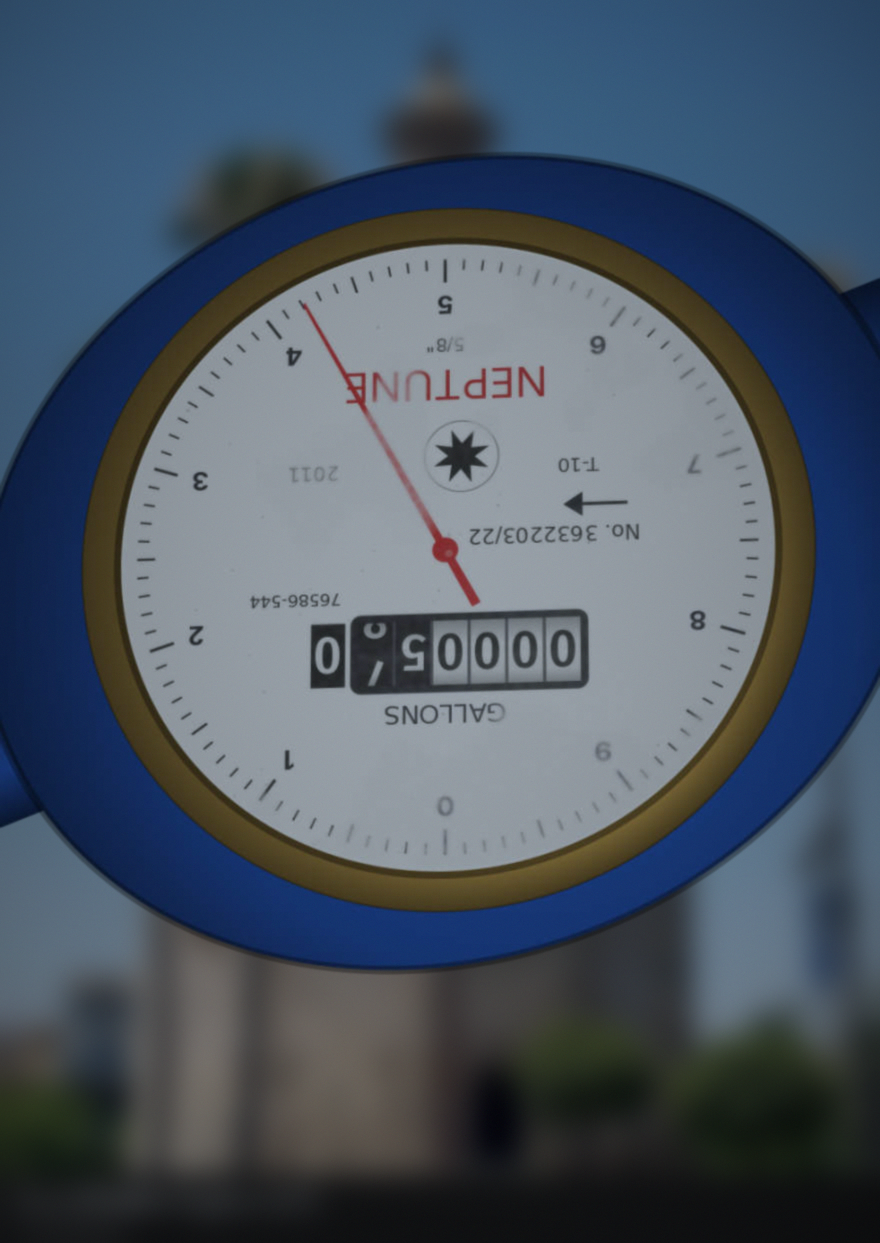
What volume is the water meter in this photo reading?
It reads 574.2 gal
